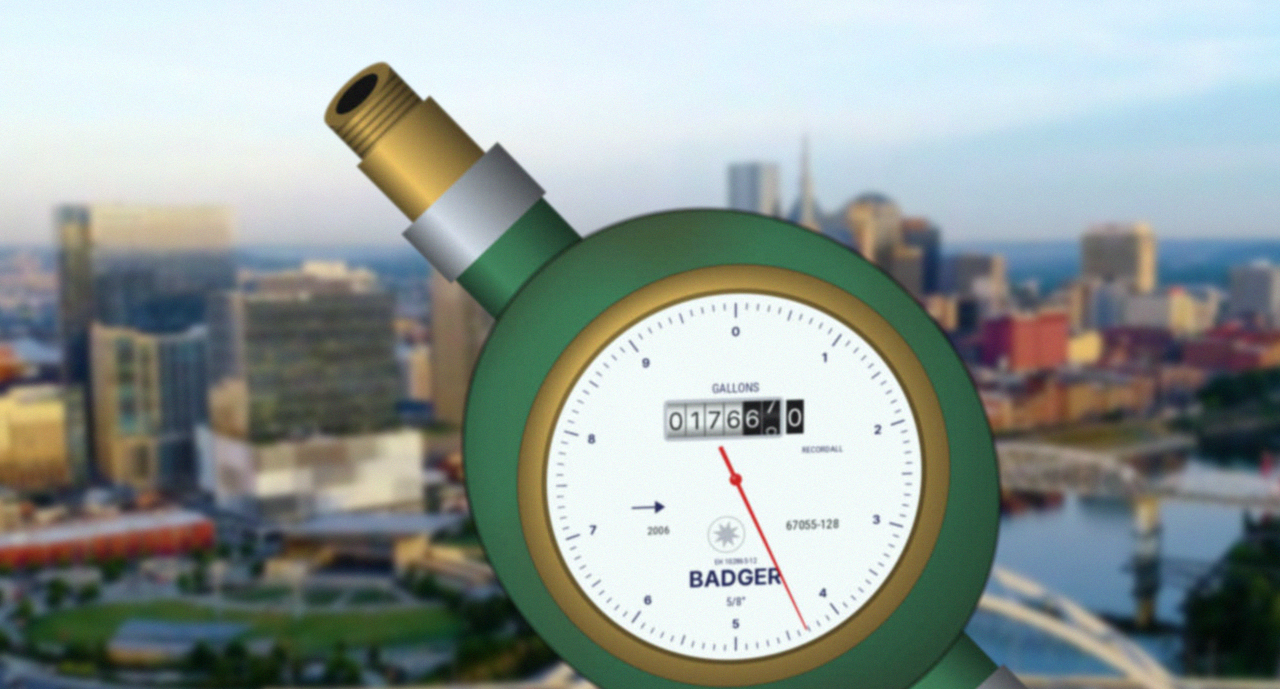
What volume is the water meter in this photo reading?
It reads 176674.3 gal
